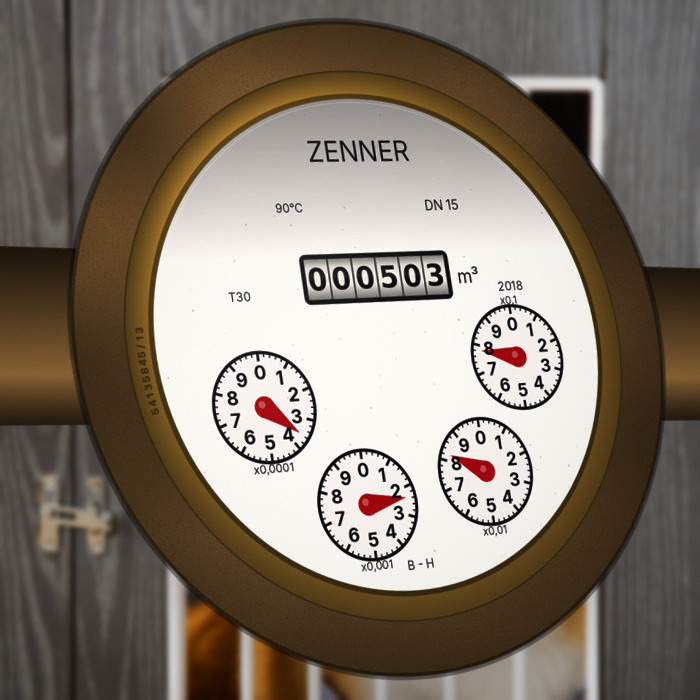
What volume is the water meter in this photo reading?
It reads 503.7823 m³
